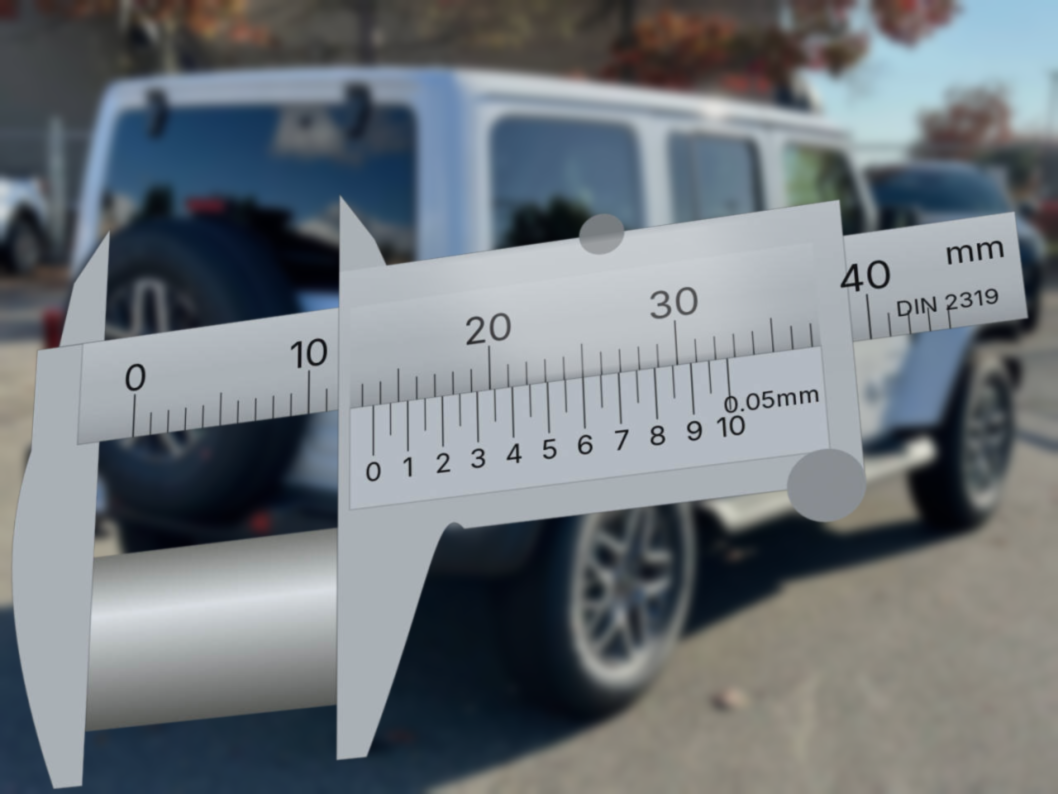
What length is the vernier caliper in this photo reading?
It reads 13.6 mm
